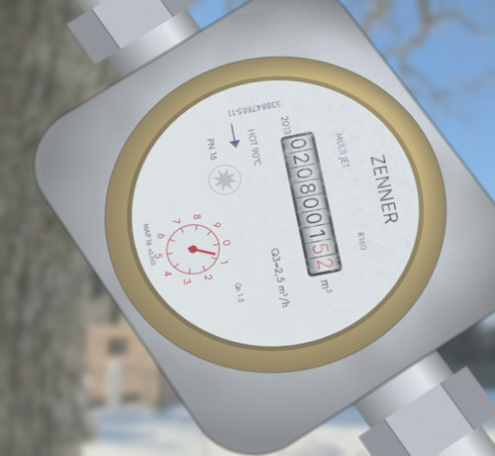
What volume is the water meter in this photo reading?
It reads 208001.520 m³
